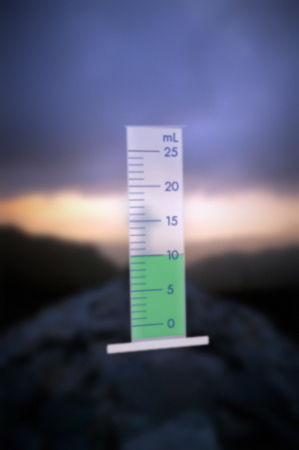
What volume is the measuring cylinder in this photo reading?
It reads 10 mL
